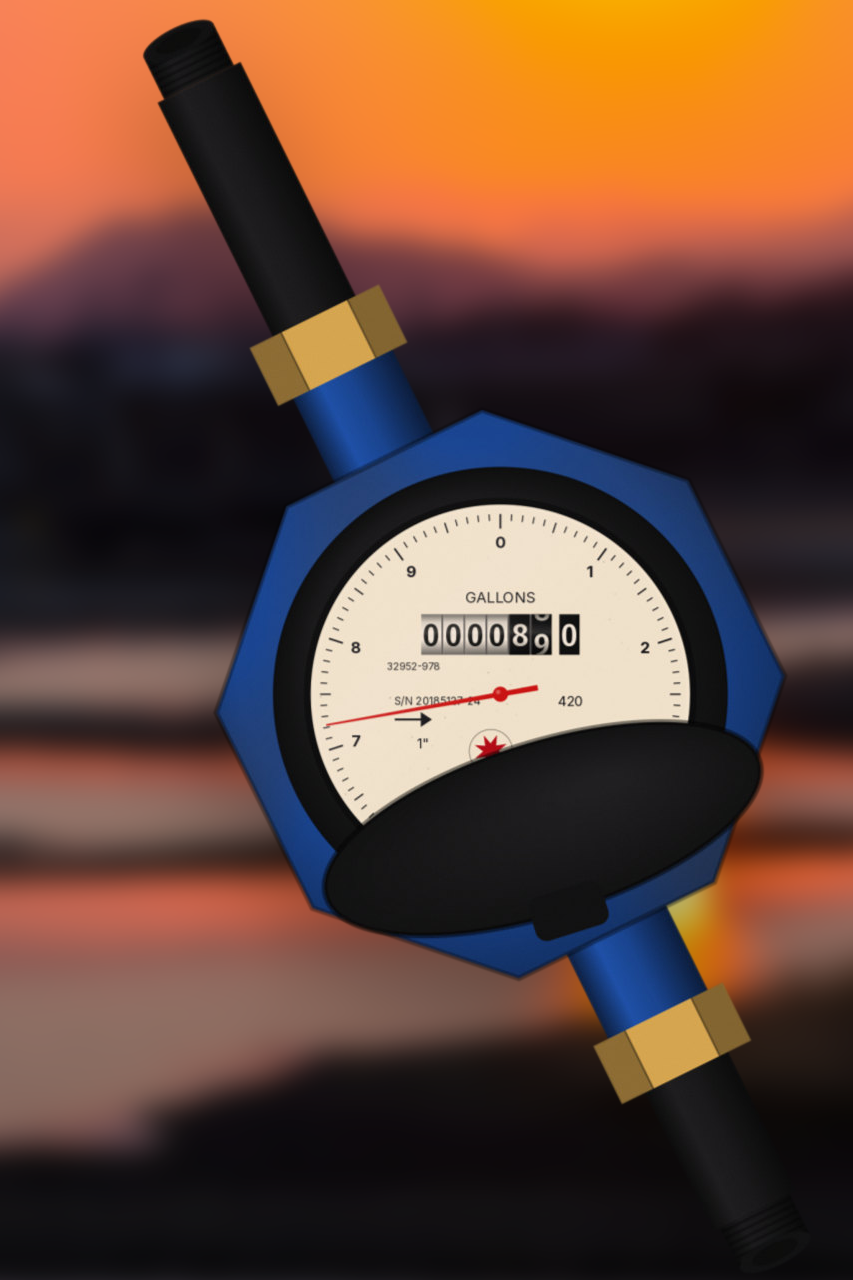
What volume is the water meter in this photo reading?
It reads 887.2 gal
